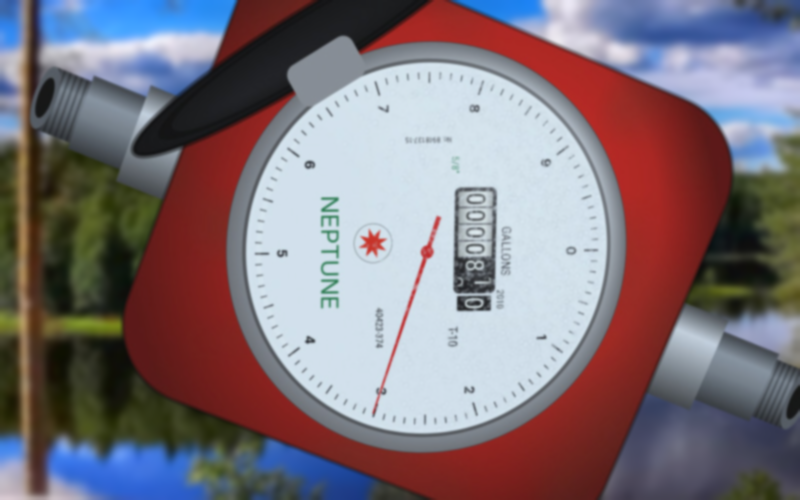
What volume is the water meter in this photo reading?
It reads 813.0 gal
